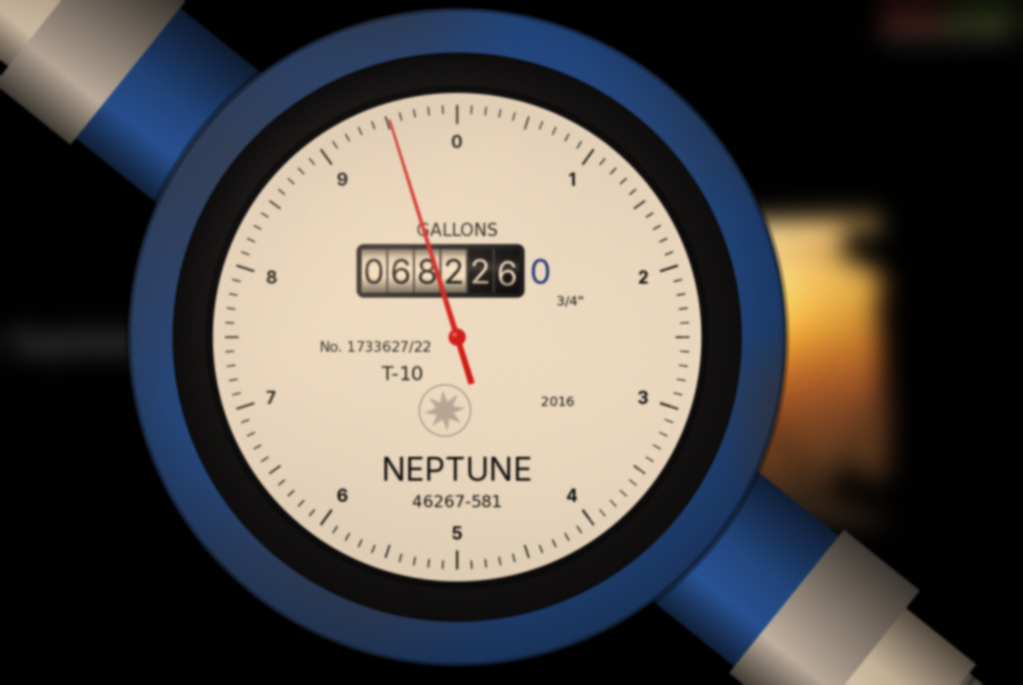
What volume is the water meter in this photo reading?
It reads 682259.5 gal
